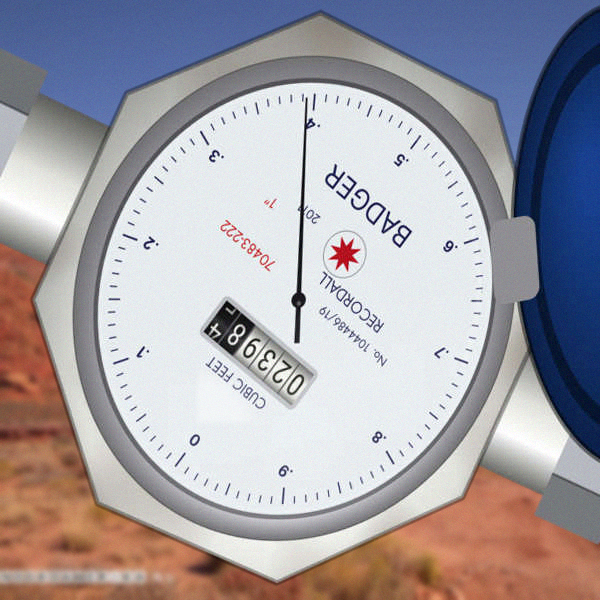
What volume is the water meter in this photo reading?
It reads 23984.39 ft³
